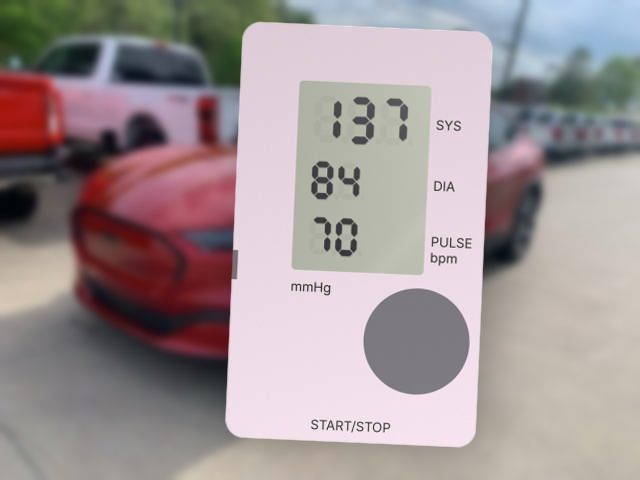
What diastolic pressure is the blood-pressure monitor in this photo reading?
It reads 84 mmHg
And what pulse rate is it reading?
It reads 70 bpm
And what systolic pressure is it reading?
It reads 137 mmHg
